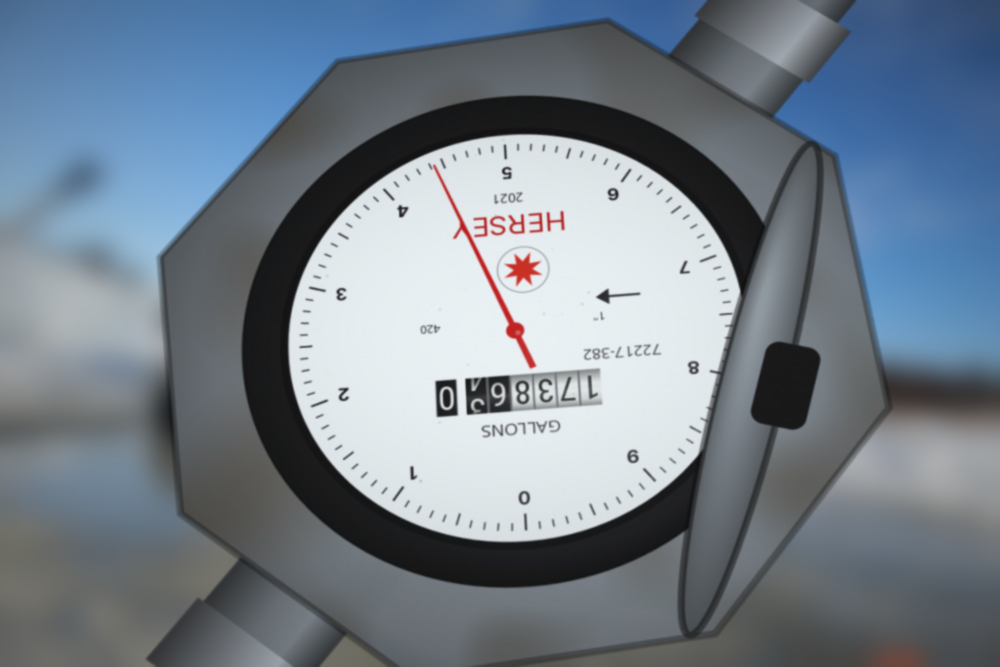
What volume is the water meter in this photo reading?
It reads 1738634.4 gal
